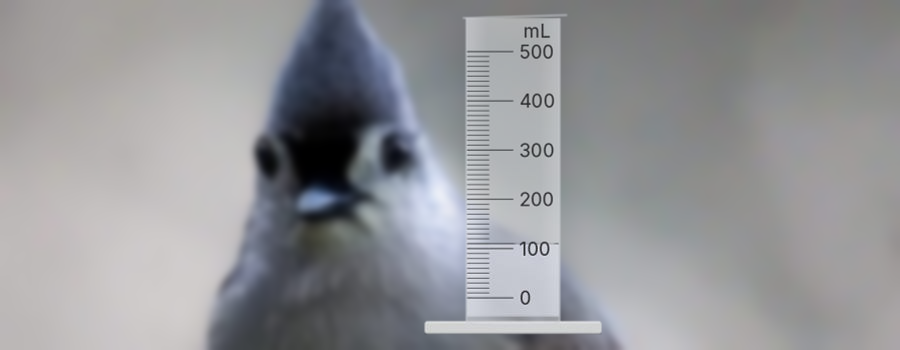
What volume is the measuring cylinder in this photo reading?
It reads 110 mL
